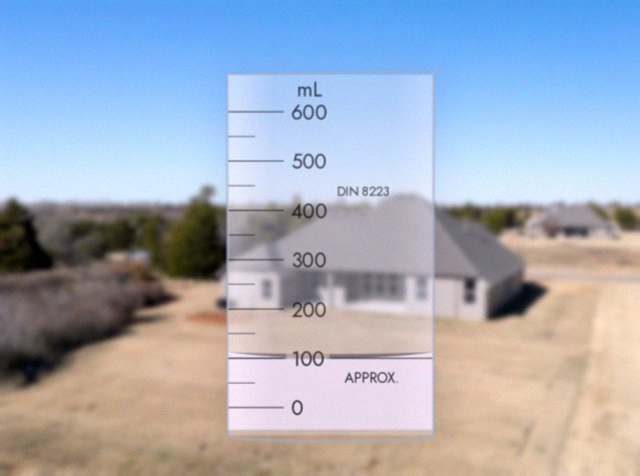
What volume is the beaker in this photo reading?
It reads 100 mL
